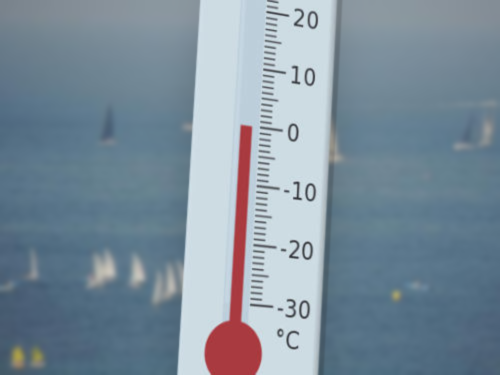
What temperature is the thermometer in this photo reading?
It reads 0 °C
